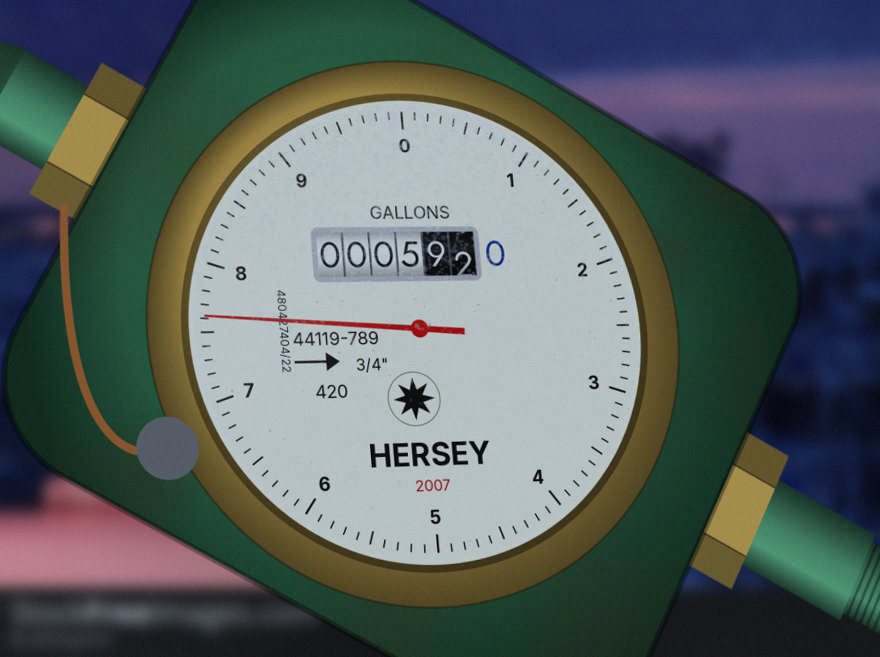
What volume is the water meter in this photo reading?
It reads 5917.6 gal
